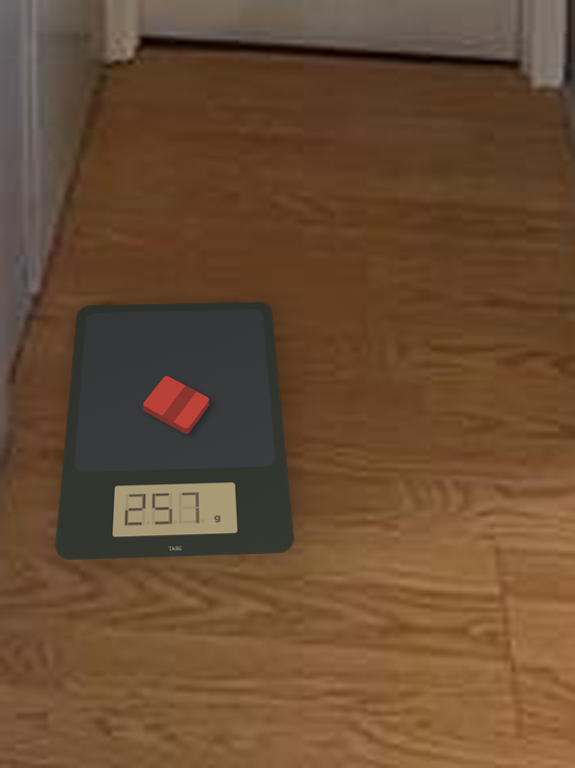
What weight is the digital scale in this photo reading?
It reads 257 g
